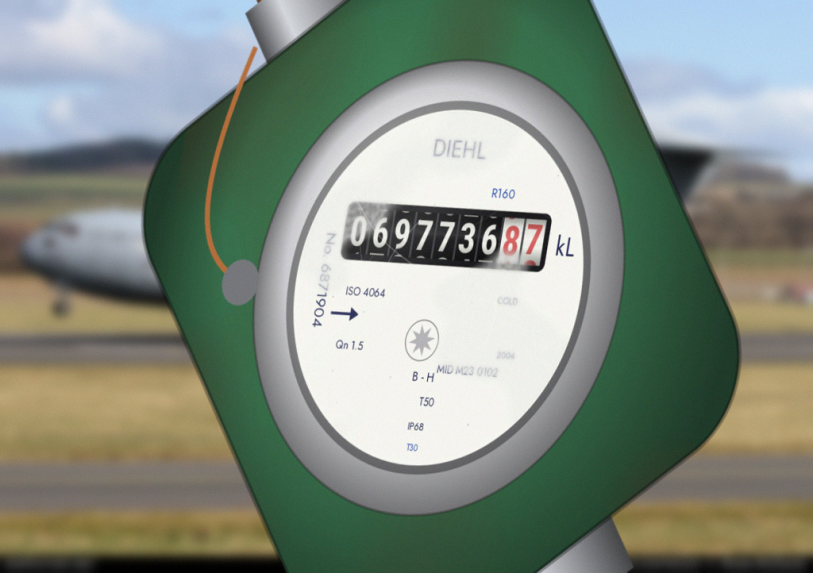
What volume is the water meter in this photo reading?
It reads 697736.87 kL
